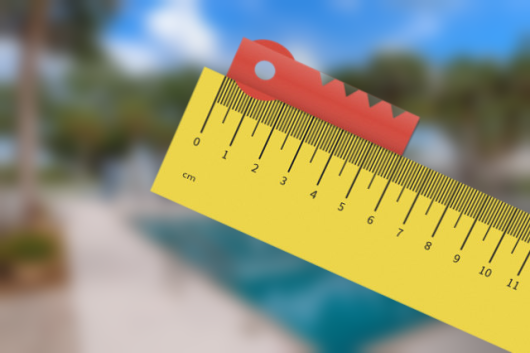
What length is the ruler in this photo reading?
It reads 6 cm
